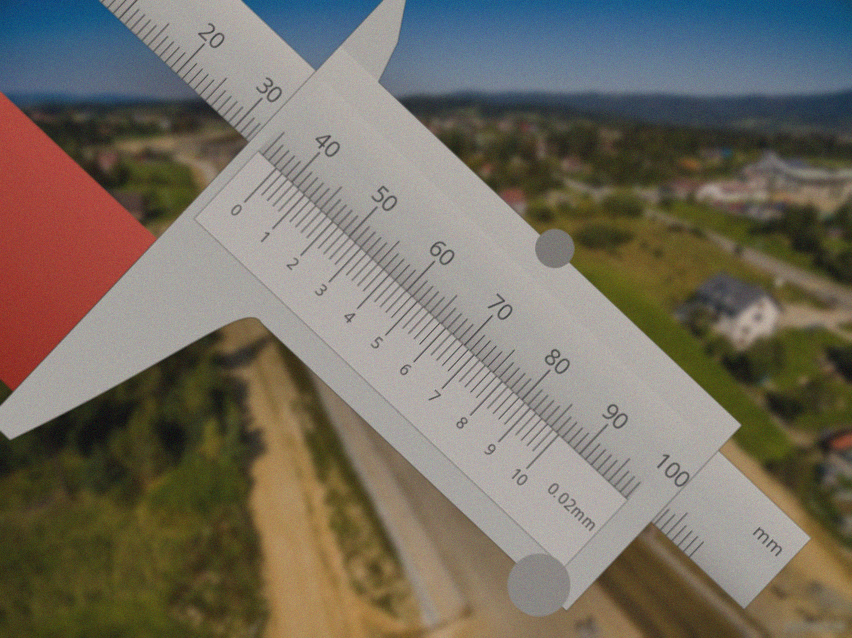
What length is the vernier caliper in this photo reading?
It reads 37.4 mm
